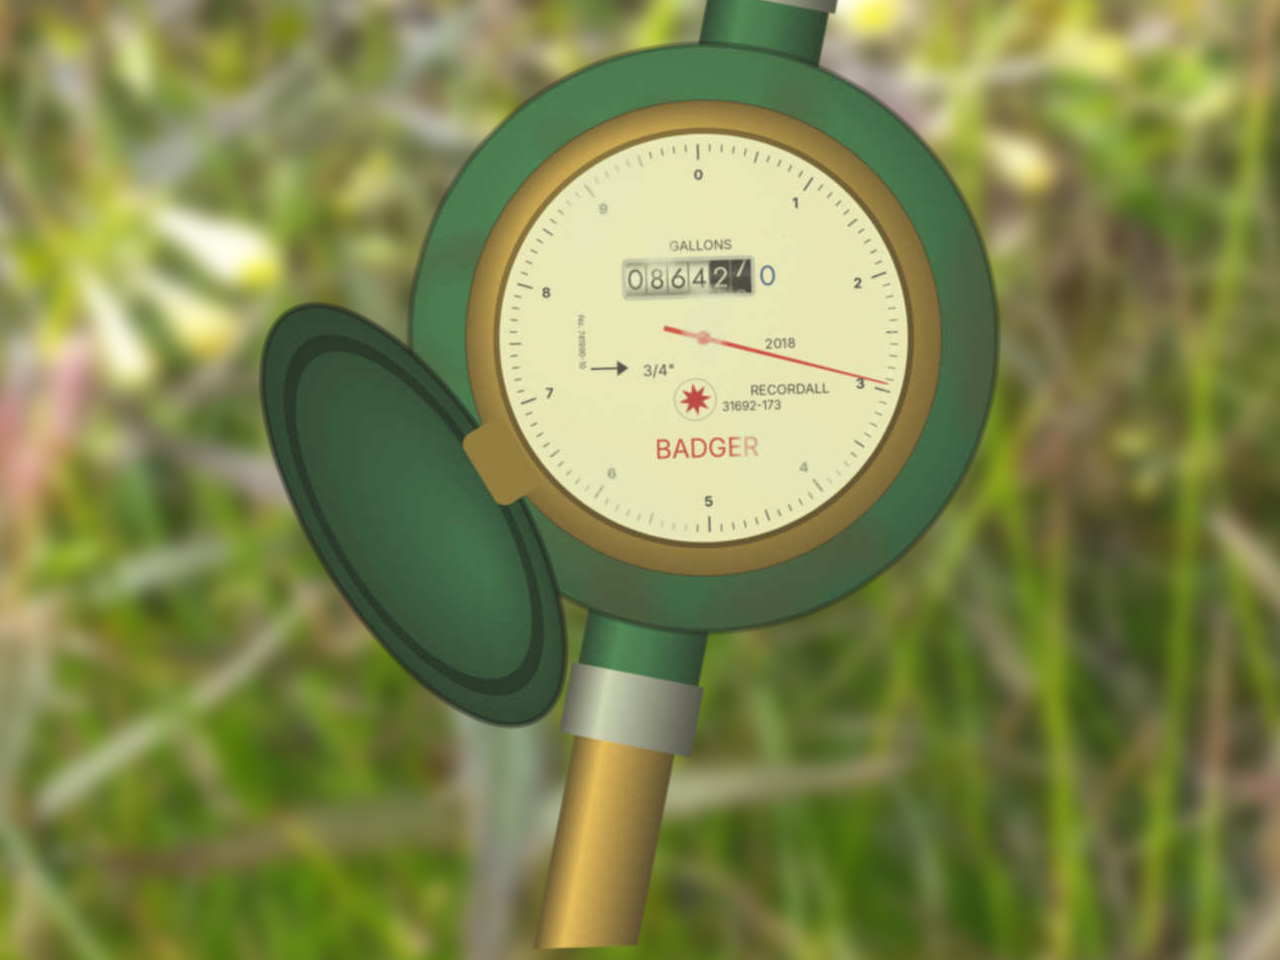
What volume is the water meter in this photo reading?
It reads 864272.9 gal
